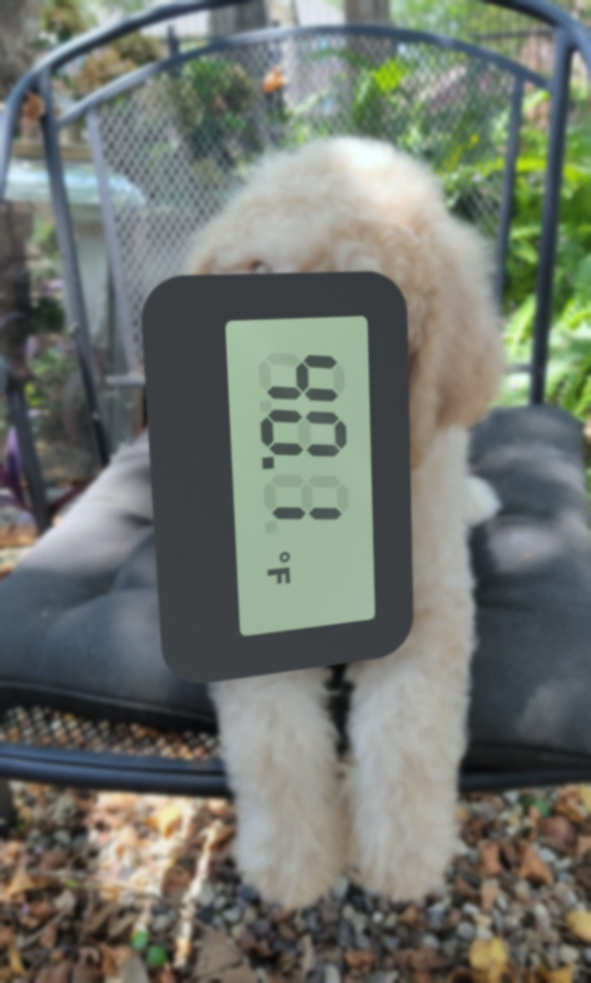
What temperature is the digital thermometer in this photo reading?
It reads 40.1 °F
